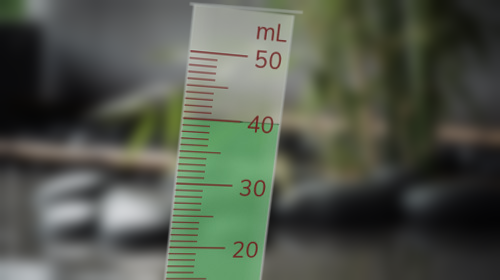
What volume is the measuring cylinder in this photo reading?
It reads 40 mL
